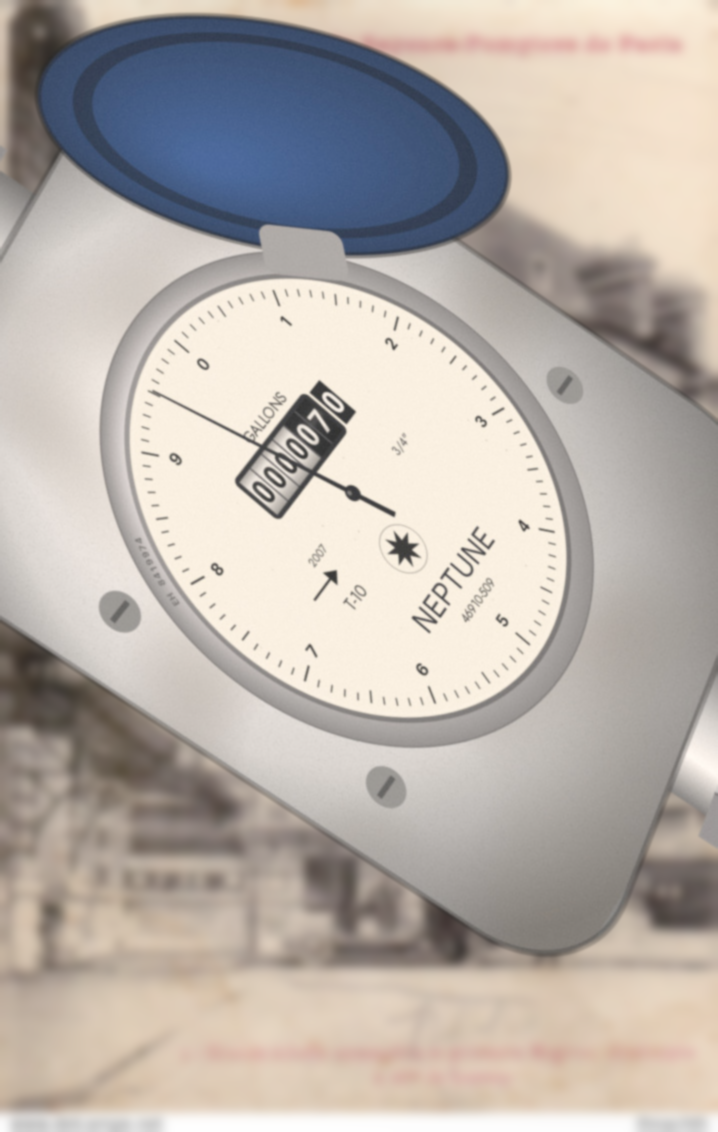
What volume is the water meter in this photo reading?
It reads 69.5 gal
